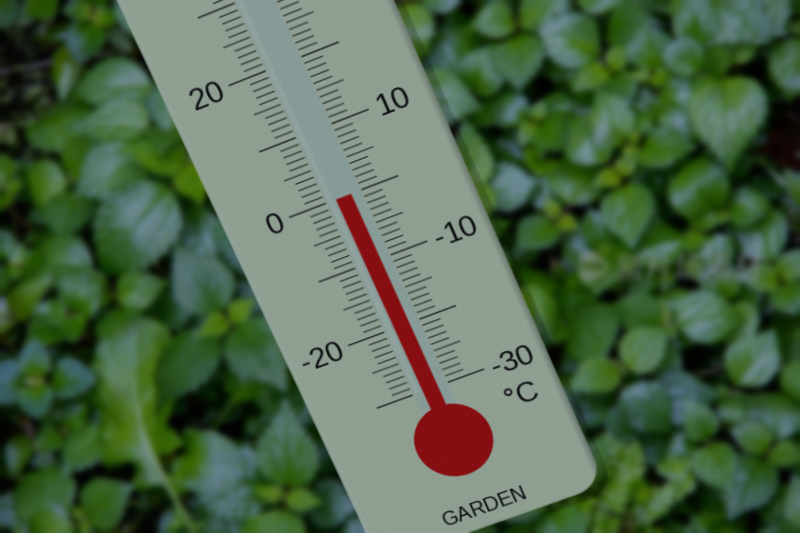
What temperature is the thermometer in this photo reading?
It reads 0 °C
